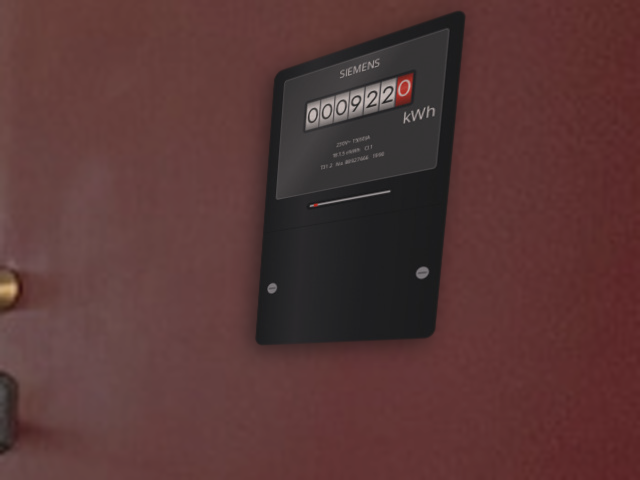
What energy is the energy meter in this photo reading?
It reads 922.0 kWh
